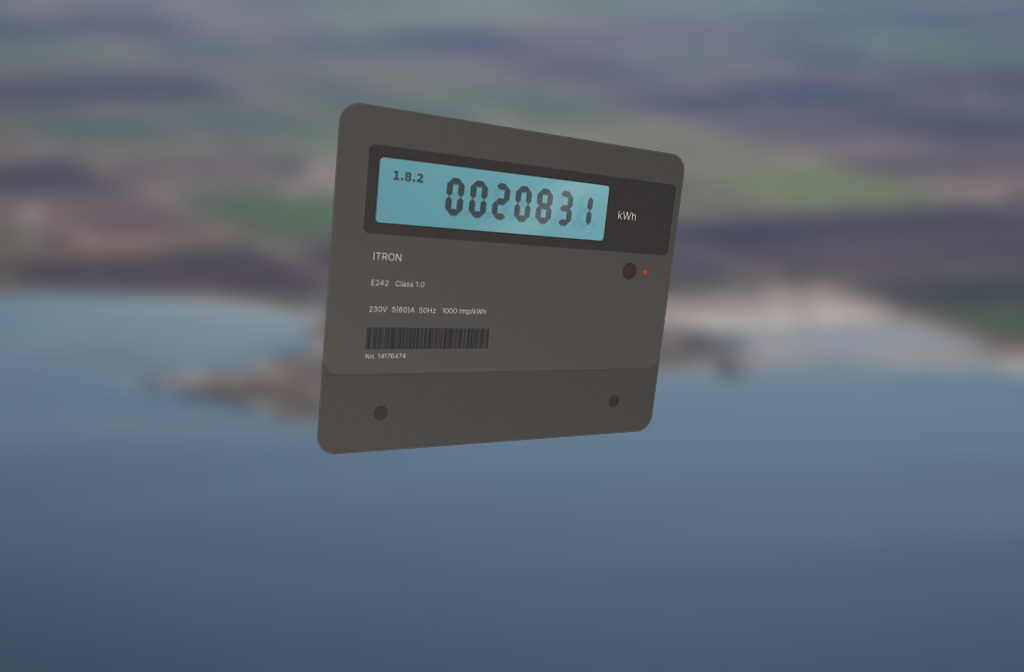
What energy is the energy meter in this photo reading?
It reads 20831 kWh
